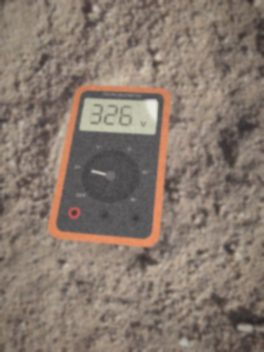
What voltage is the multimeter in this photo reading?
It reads 326 V
